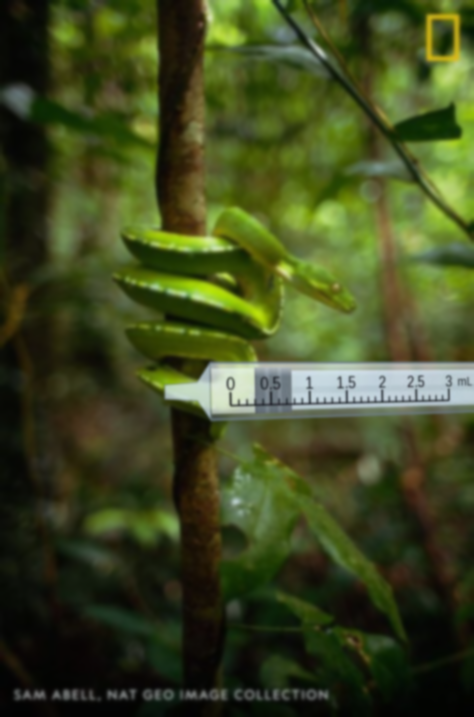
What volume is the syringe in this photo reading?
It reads 0.3 mL
